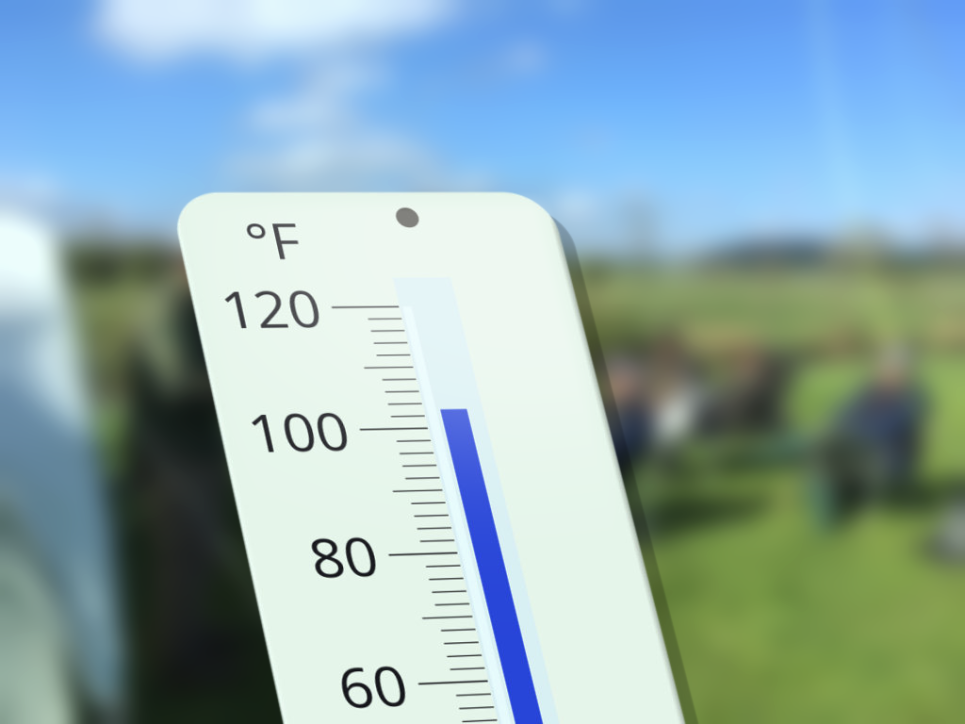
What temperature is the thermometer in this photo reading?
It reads 103 °F
